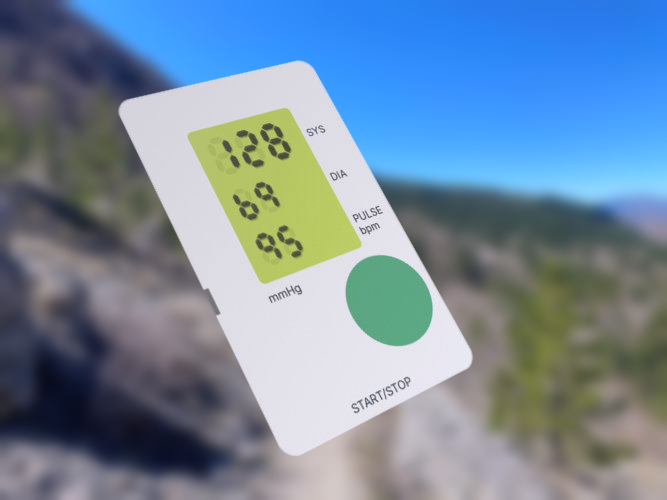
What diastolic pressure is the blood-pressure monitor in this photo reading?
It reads 69 mmHg
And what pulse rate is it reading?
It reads 95 bpm
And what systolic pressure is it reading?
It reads 128 mmHg
